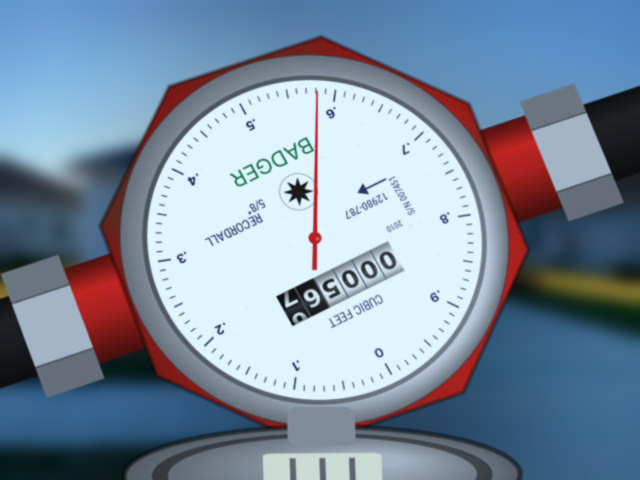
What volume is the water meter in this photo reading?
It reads 566.58 ft³
